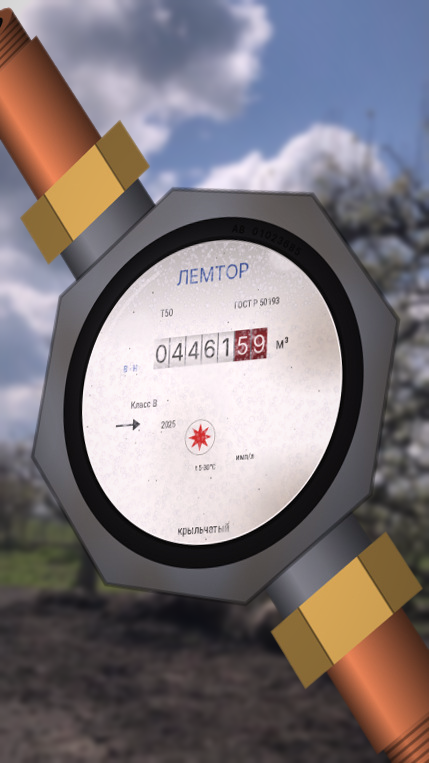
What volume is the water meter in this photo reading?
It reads 4461.59 m³
